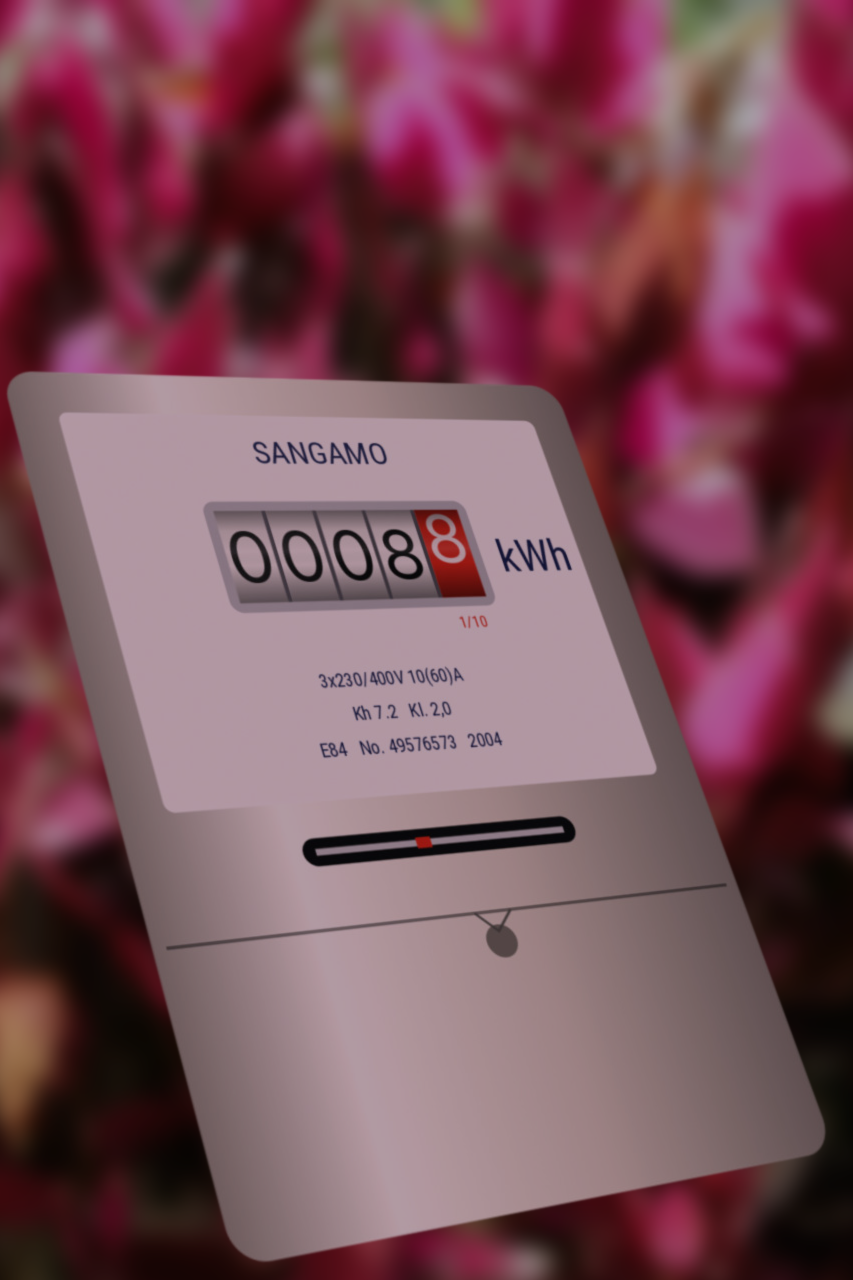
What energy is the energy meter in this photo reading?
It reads 8.8 kWh
